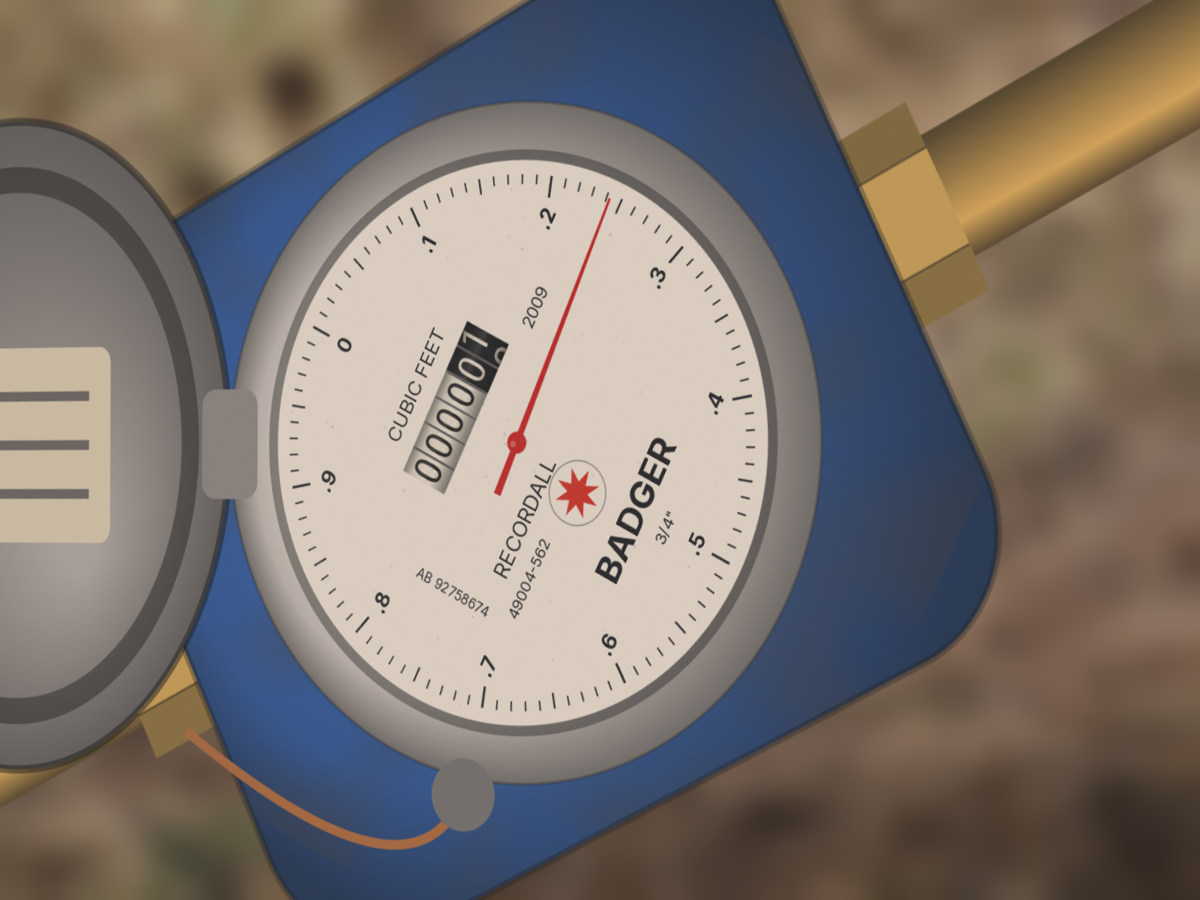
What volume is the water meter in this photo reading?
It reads 1.24 ft³
